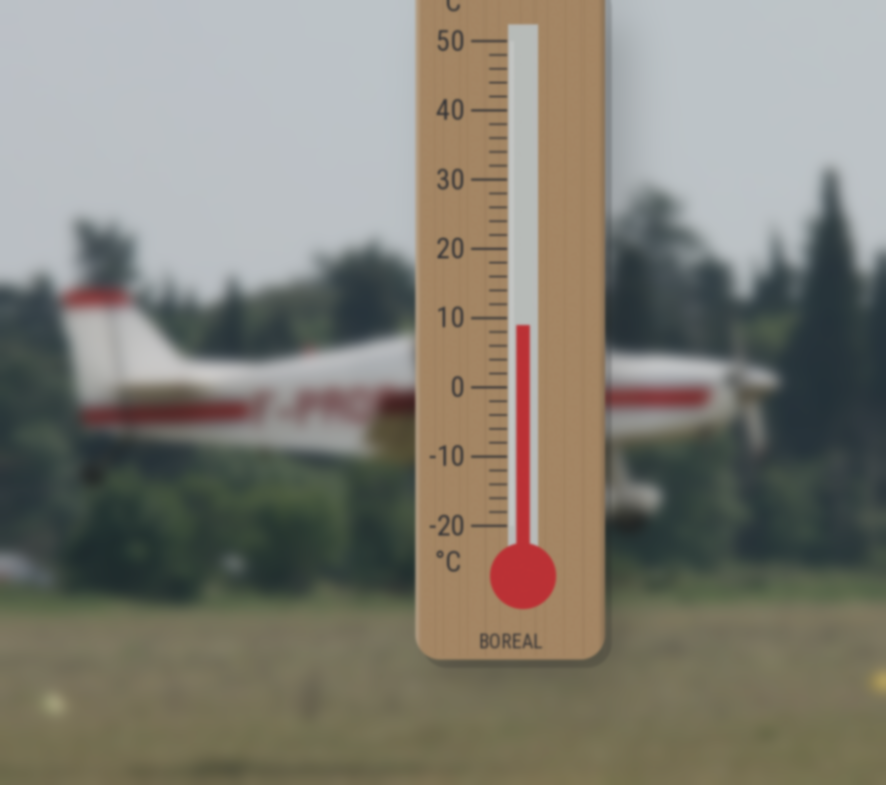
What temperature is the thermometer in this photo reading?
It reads 9 °C
